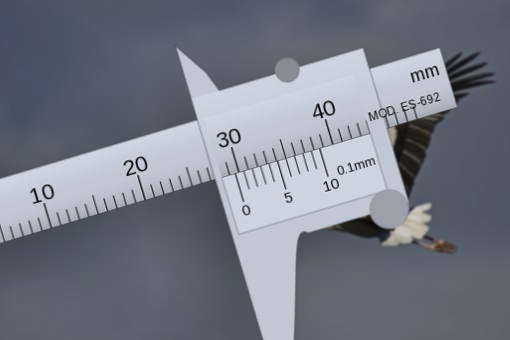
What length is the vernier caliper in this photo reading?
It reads 29.6 mm
